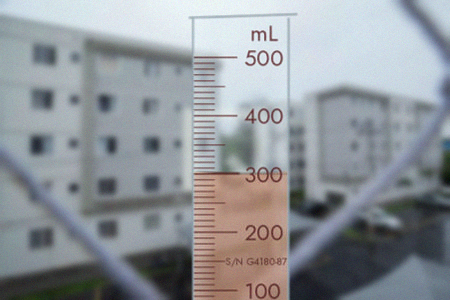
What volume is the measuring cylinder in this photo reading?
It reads 300 mL
